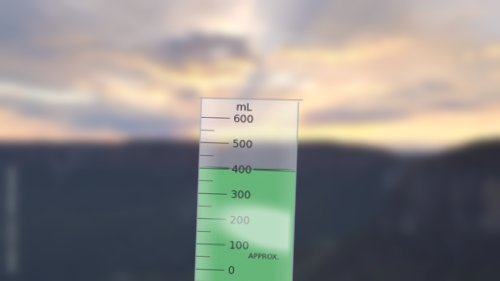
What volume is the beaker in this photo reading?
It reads 400 mL
